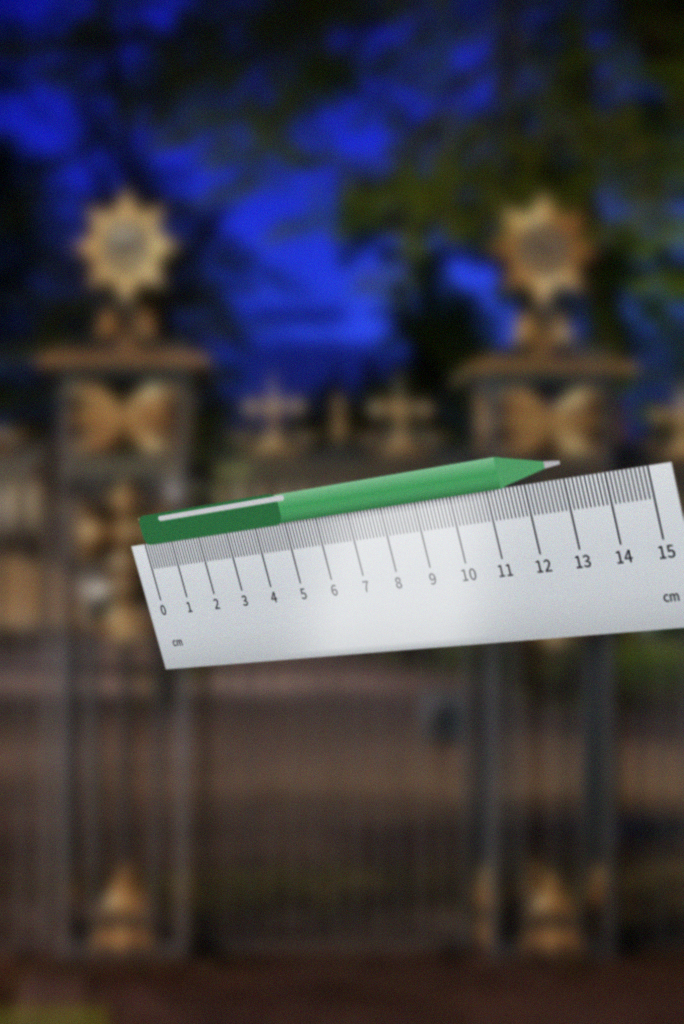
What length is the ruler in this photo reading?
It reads 13 cm
